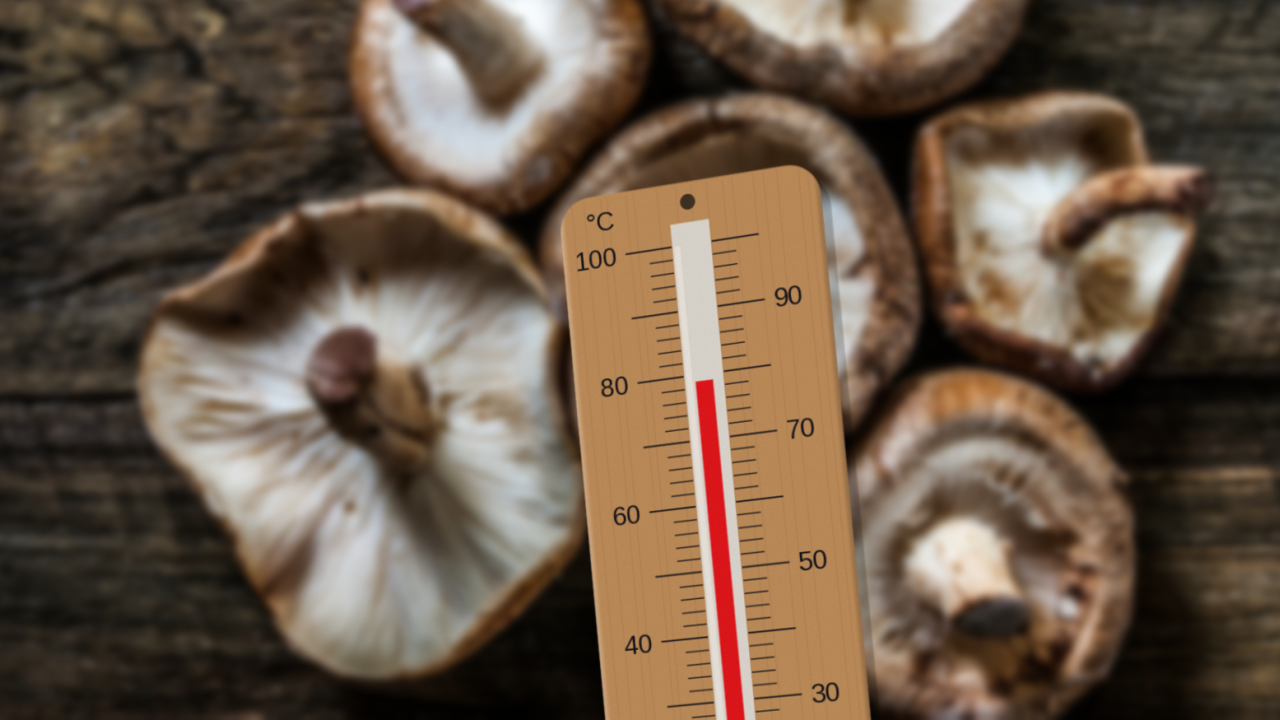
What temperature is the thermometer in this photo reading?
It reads 79 °C
